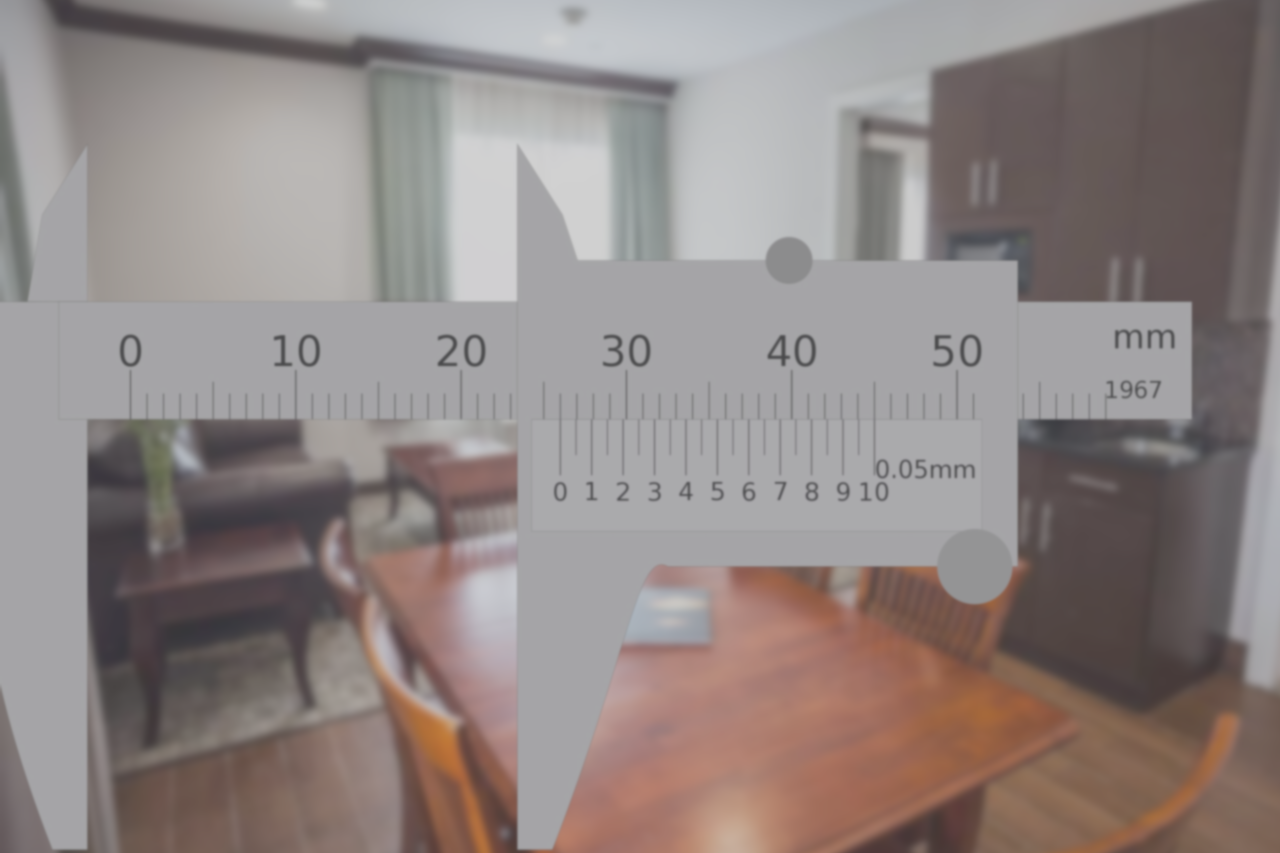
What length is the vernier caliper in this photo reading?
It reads 26.0 mm
